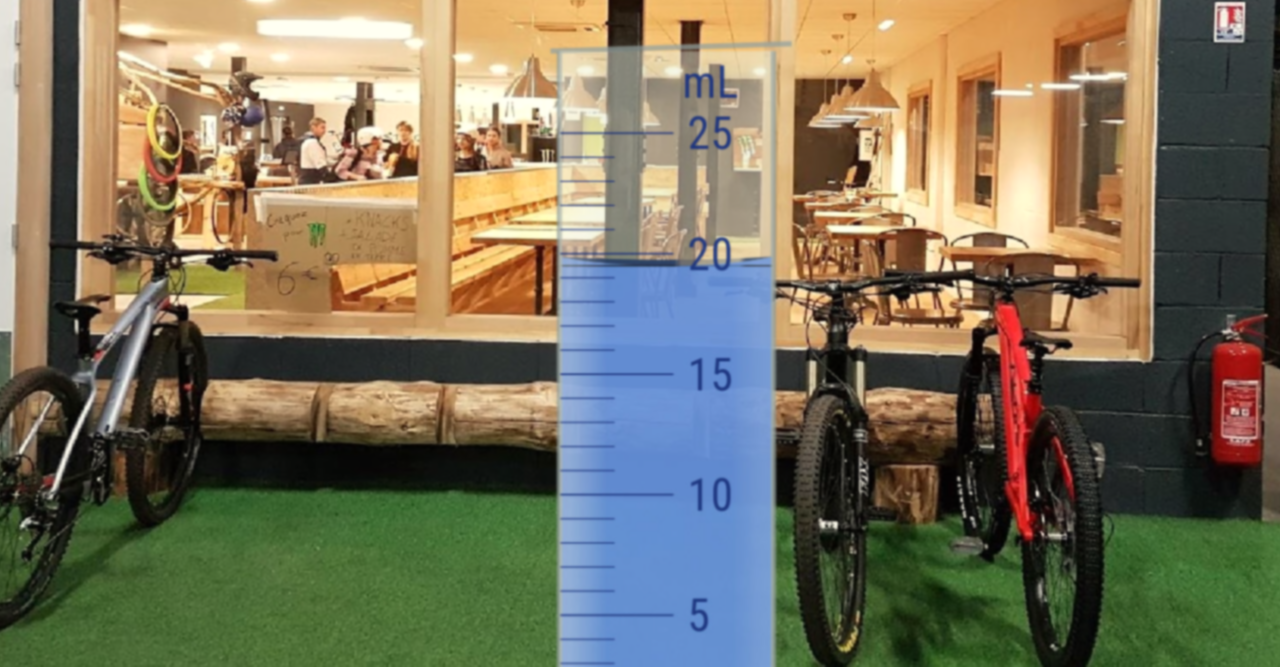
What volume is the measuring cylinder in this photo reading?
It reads 19.5 mL
